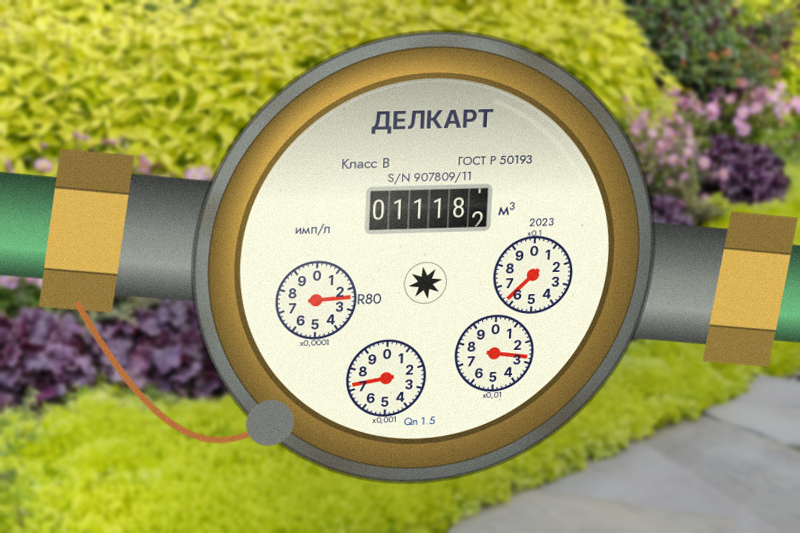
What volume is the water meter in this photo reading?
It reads 11181.6272 m³
